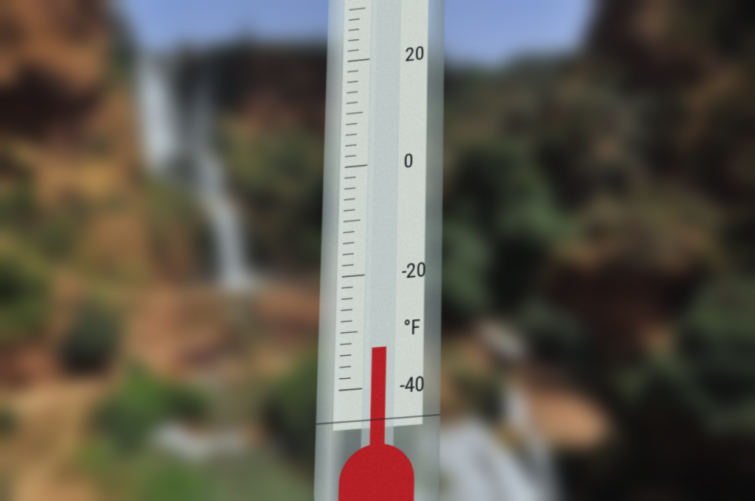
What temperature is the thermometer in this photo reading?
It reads -33 °F
